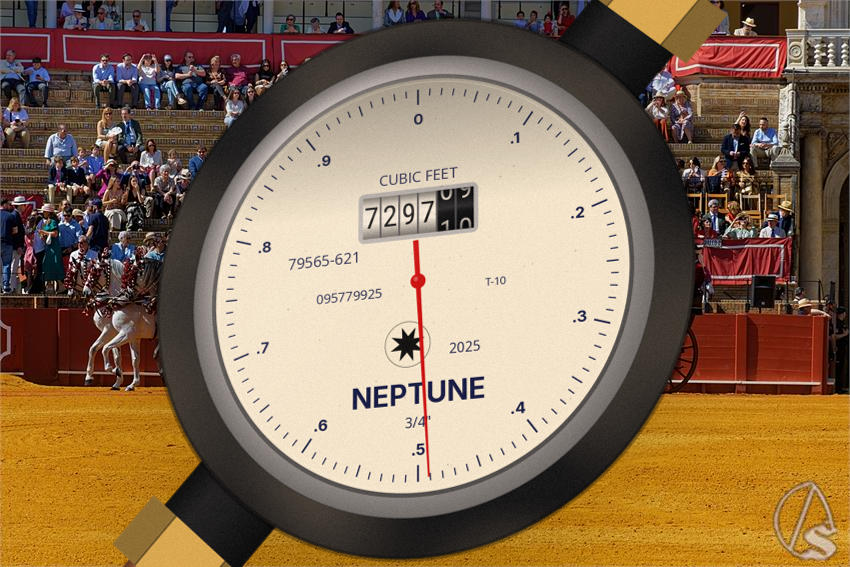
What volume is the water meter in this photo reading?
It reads 729709.49 ft³
